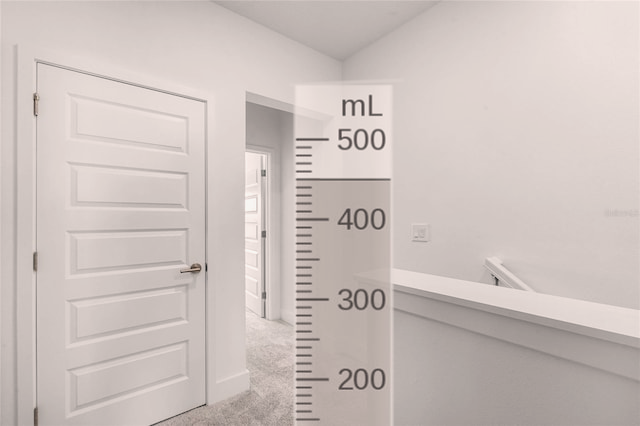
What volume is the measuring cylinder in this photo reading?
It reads 450 mL
